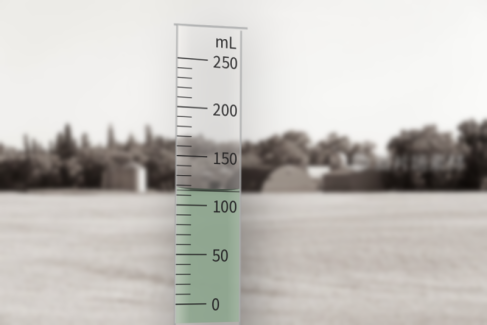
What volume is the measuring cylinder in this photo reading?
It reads 115 mL
